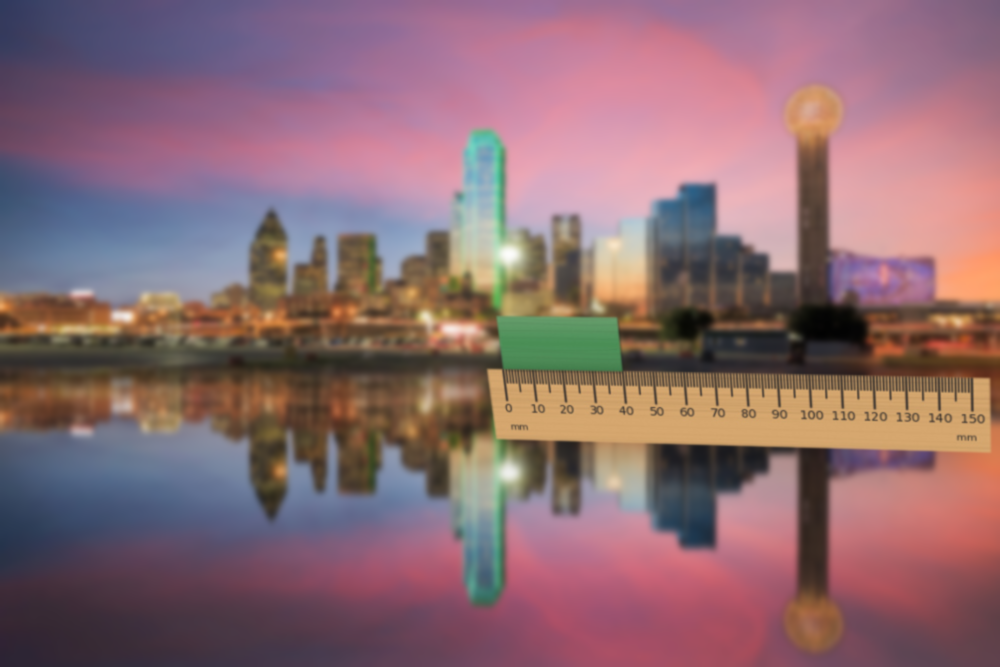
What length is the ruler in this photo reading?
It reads 40 mm
